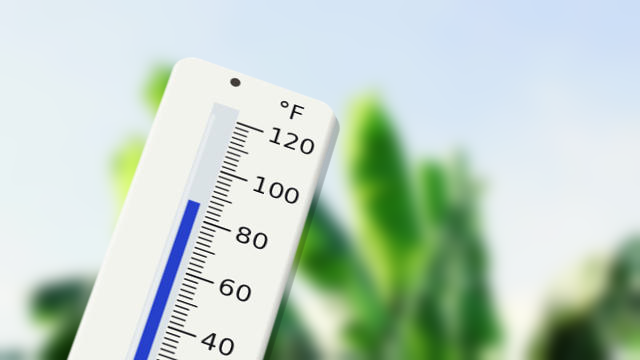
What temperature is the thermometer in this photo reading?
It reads 86 °F
